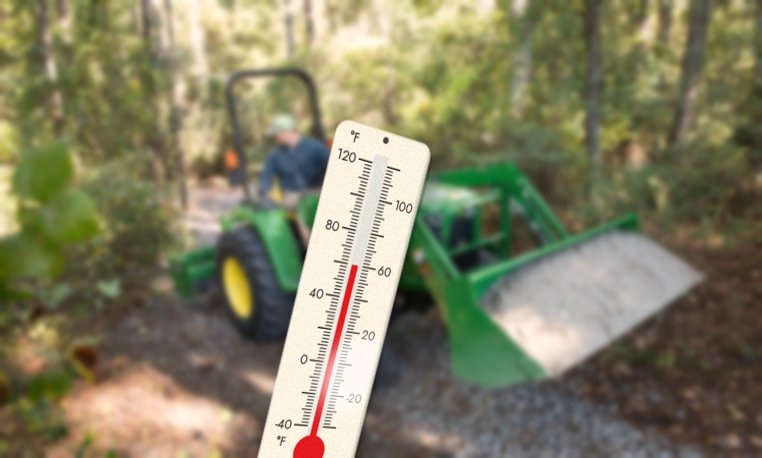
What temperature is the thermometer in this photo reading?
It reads 60 °F
